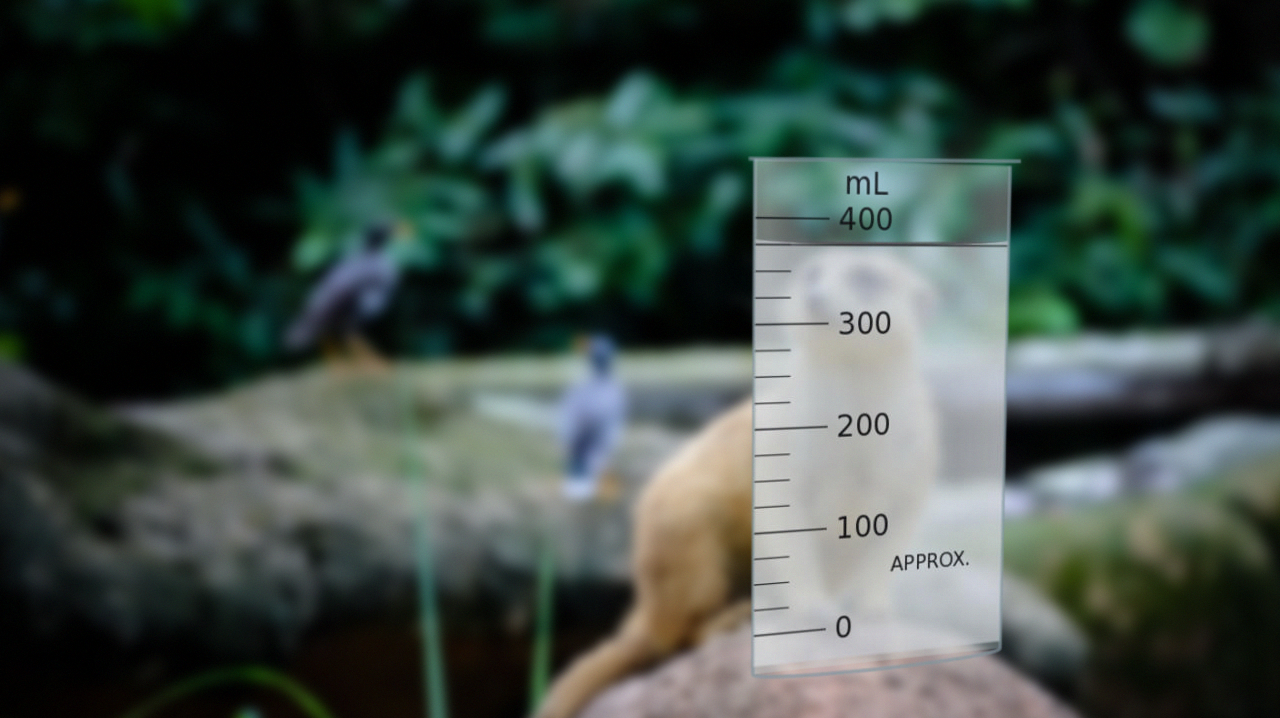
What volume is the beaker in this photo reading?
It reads 375 mL
